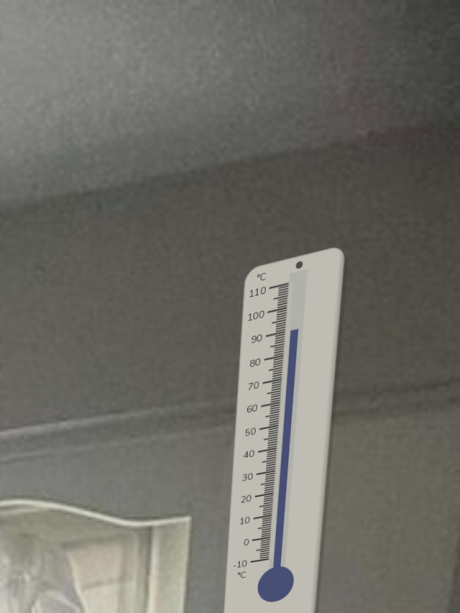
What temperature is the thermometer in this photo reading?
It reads 90 °C
